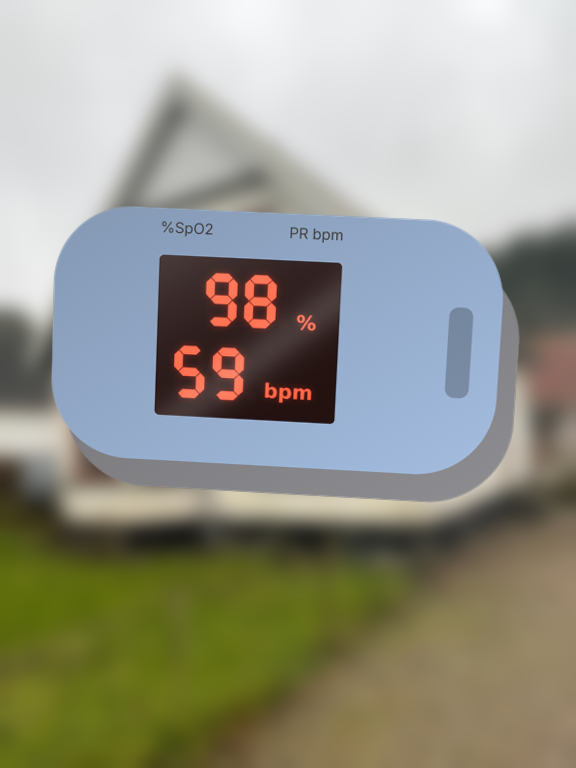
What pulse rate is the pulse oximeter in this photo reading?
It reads 59 bpm
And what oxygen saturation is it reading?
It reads 98 %
